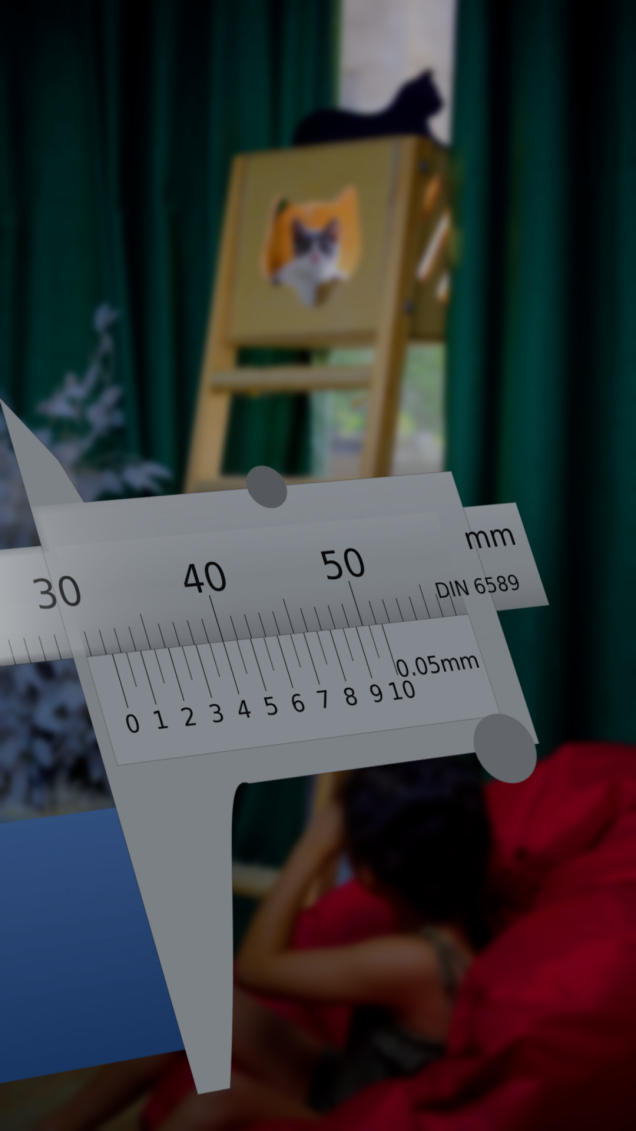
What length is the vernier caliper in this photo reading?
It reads 32.4 mm
